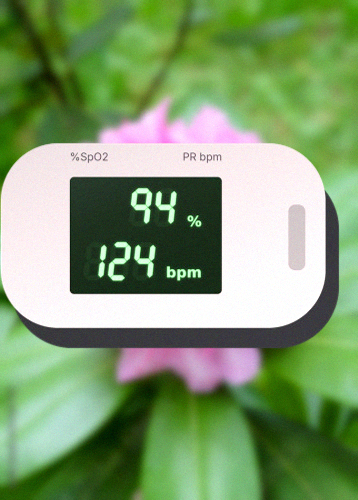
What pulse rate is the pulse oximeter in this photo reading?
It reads 124 bpm
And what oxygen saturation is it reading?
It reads 94 %
